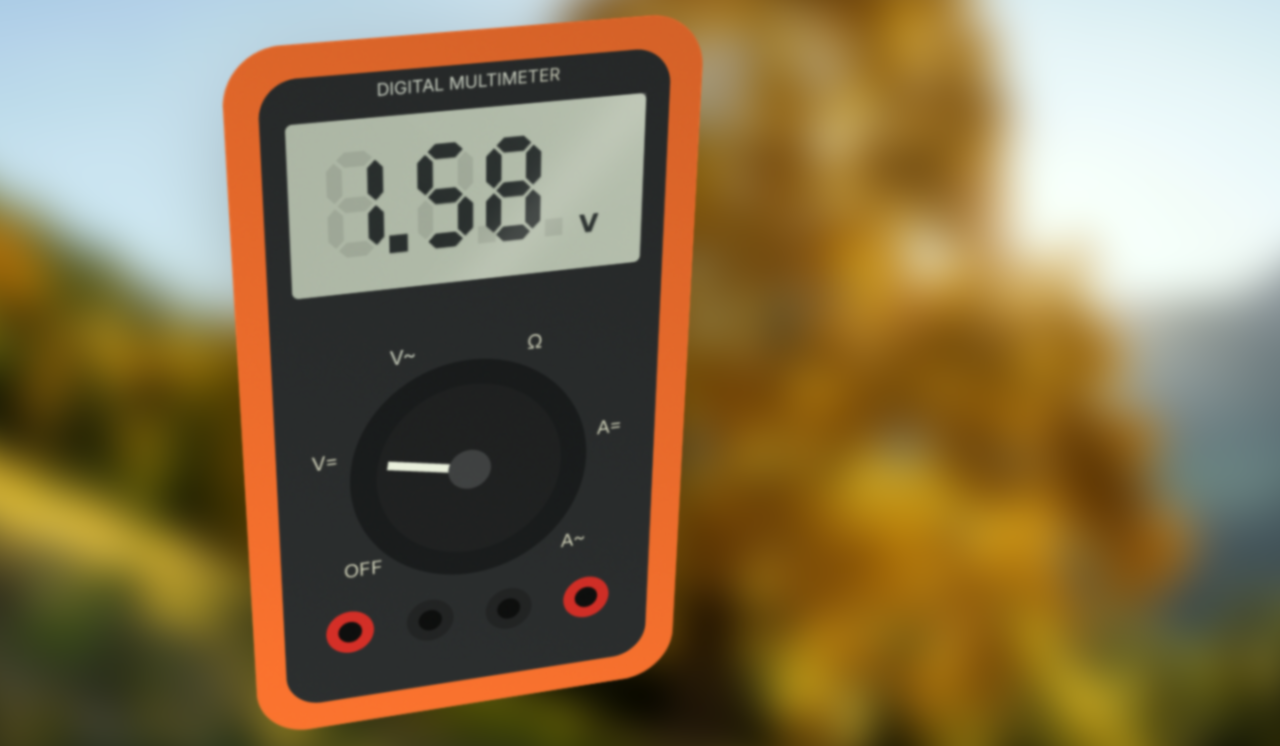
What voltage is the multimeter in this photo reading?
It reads 1.58 V
